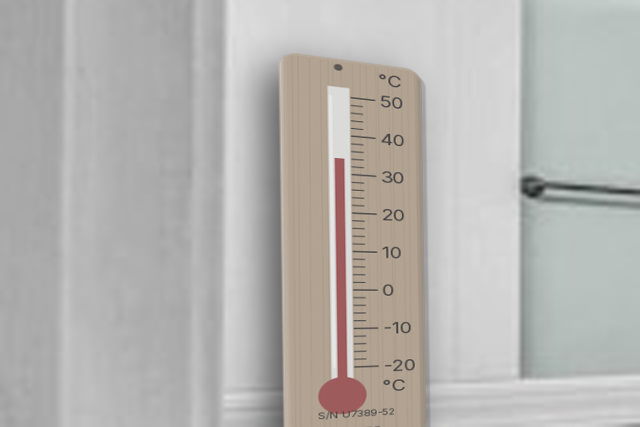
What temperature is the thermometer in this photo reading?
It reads 34 °C
